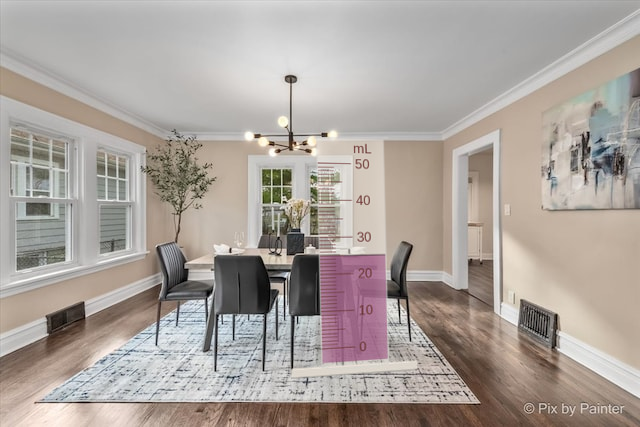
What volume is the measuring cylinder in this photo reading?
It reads 25 mL
